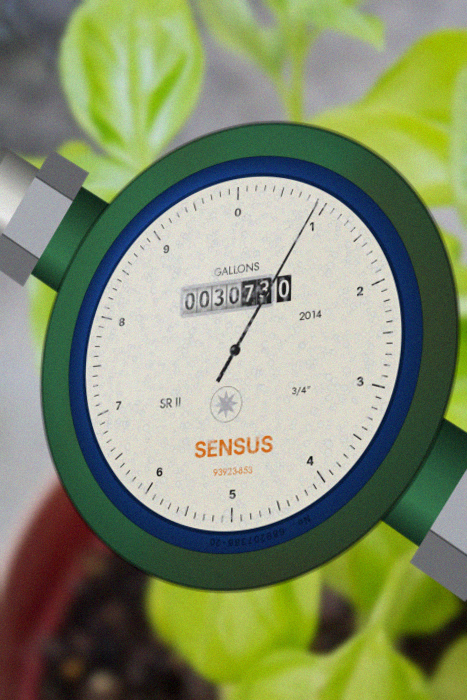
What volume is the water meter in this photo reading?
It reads 30730.9 gal
